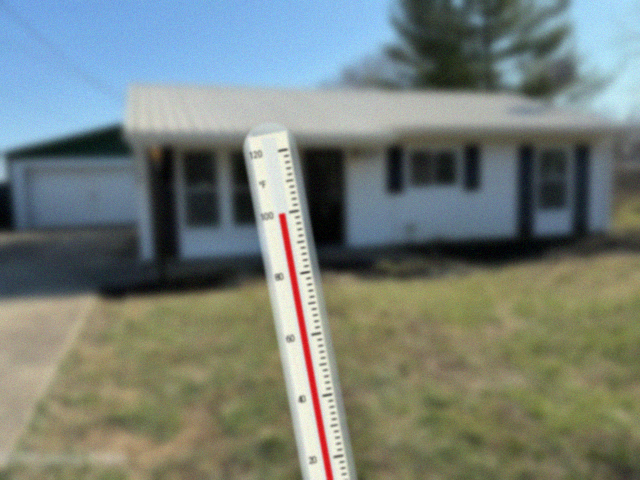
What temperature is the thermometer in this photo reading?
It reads 100 °F
